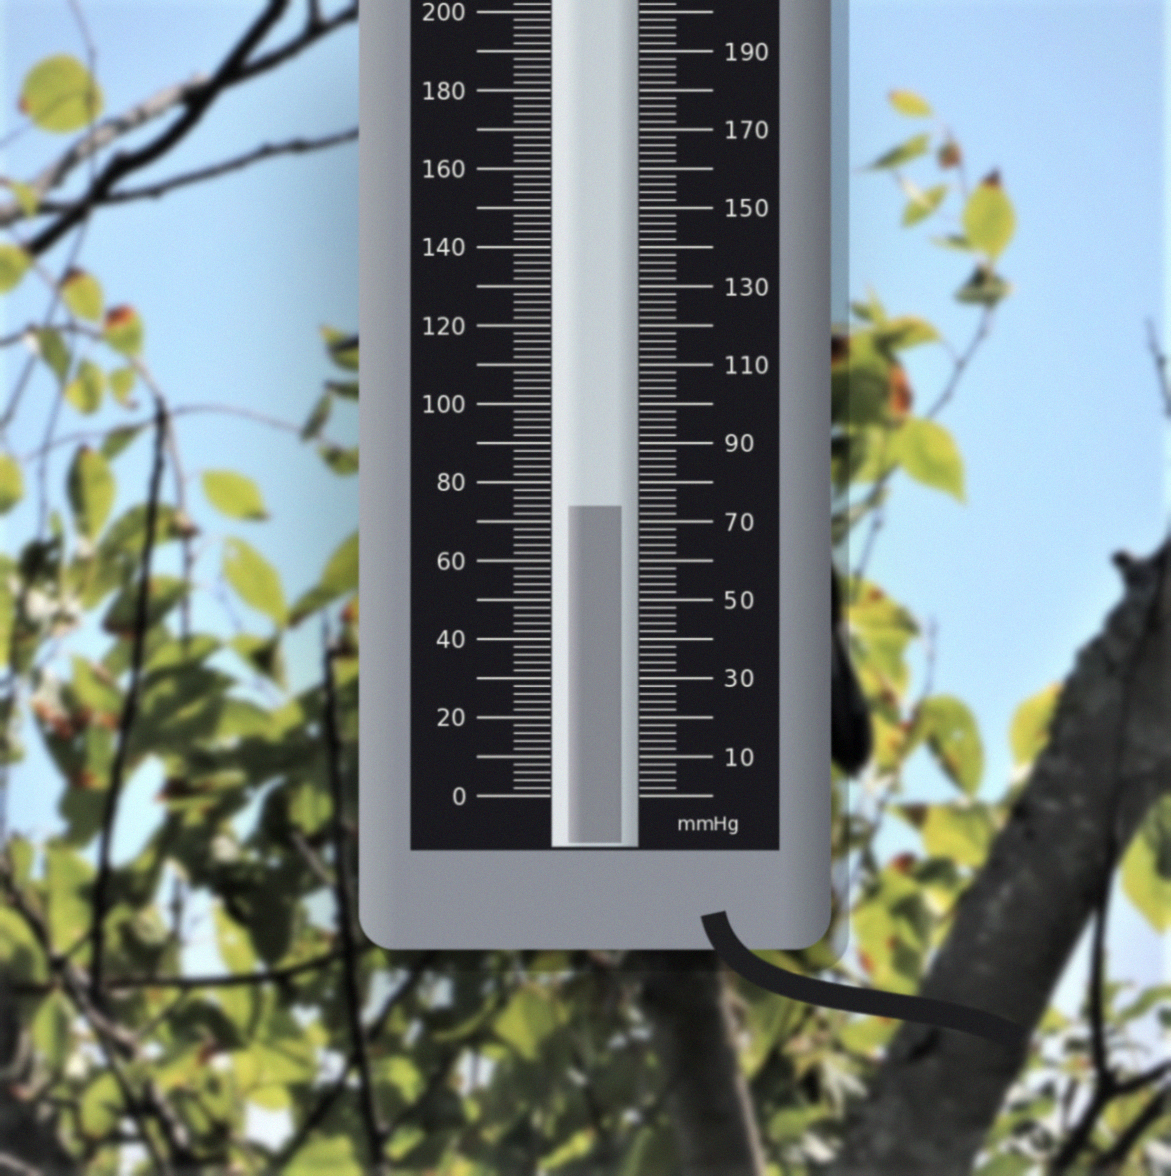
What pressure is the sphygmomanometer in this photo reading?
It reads 74 mmHg
